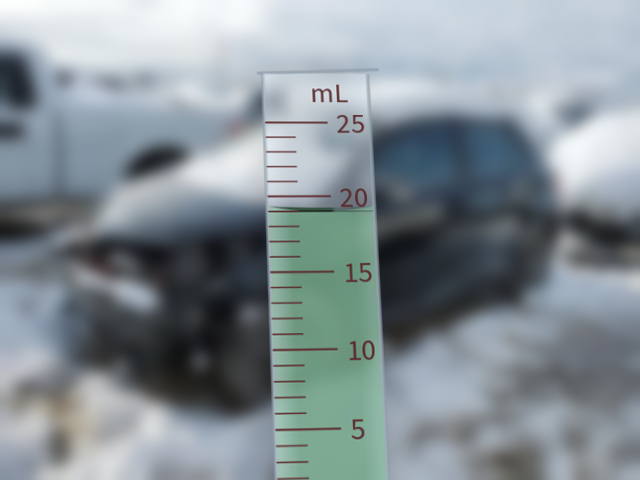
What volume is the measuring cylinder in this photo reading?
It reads 19 mL
